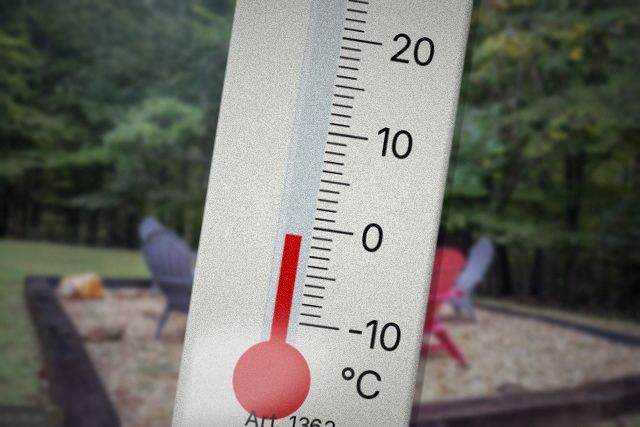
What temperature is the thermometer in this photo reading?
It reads -1 °C
